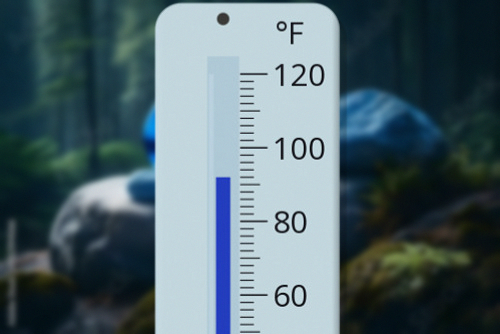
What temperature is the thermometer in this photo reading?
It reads 92 °F
